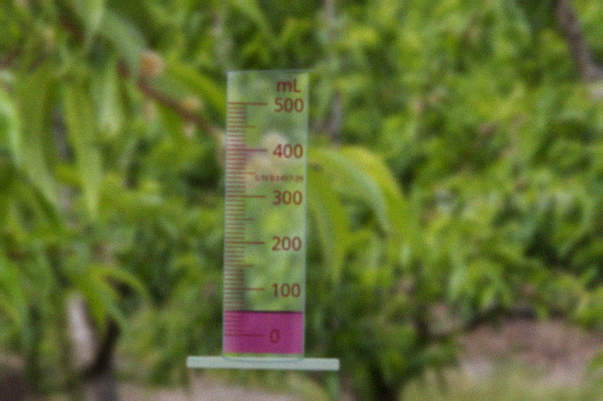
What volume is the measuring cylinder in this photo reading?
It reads 50 mL
